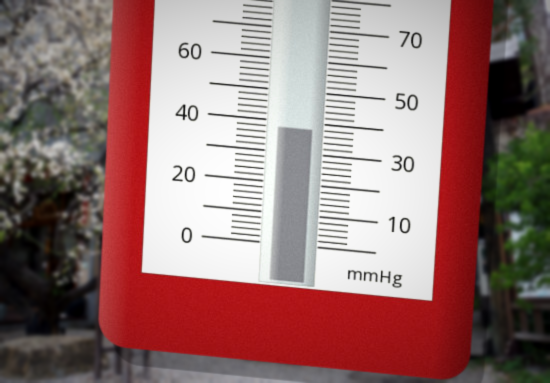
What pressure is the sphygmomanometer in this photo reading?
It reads 38 mmHg
